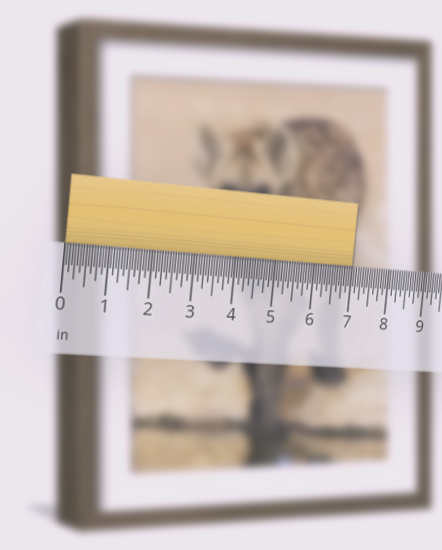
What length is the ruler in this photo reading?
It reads 7 in
